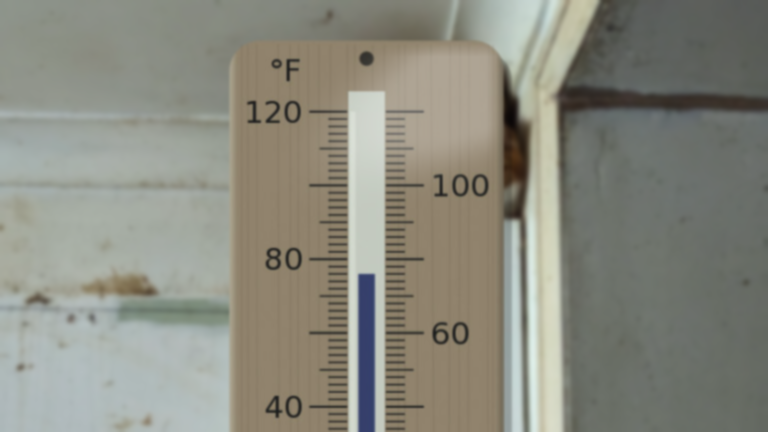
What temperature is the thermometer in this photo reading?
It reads 76 °F
